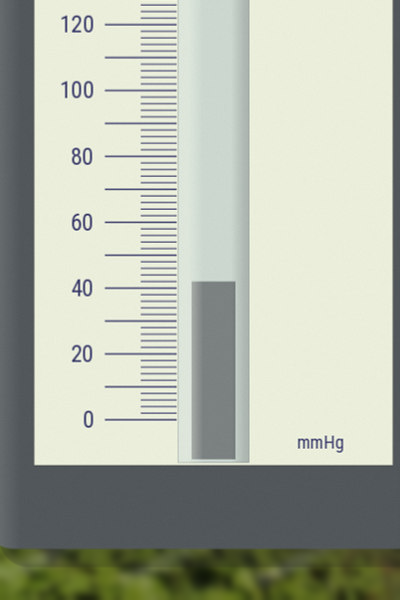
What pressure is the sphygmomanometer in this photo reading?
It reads 42 mmHg
